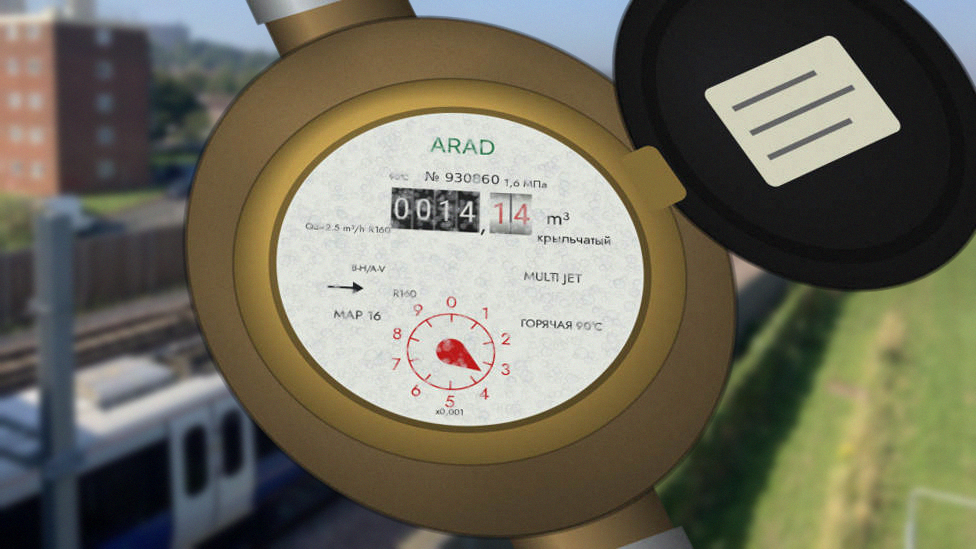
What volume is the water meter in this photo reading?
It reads 14.143 m³
